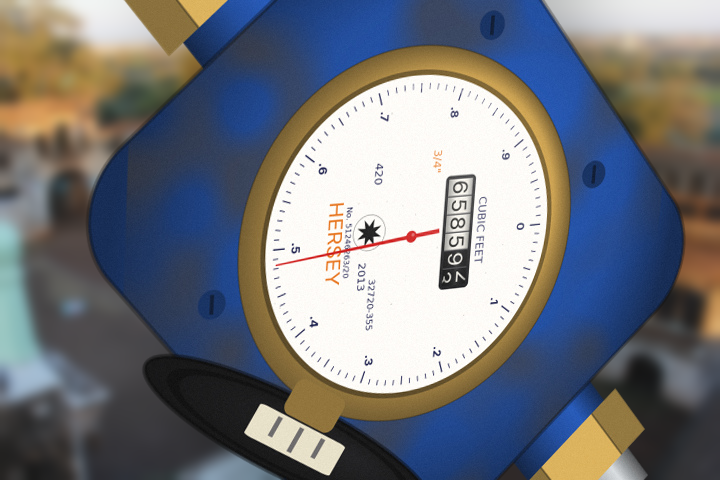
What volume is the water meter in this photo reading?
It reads 658592.48 ft³
